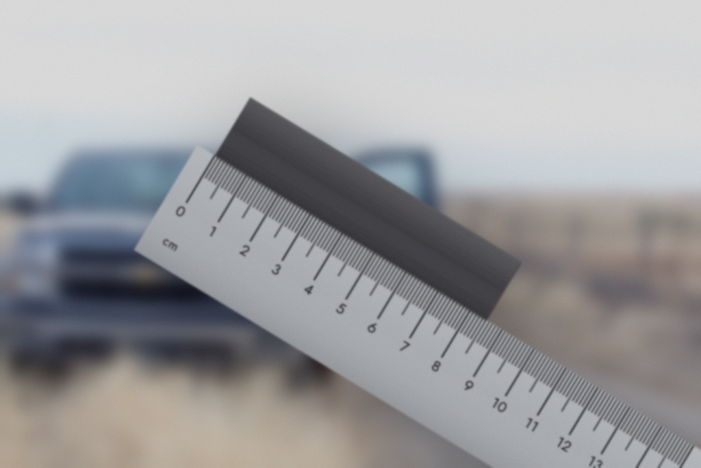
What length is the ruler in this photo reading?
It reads 8.5 cm
